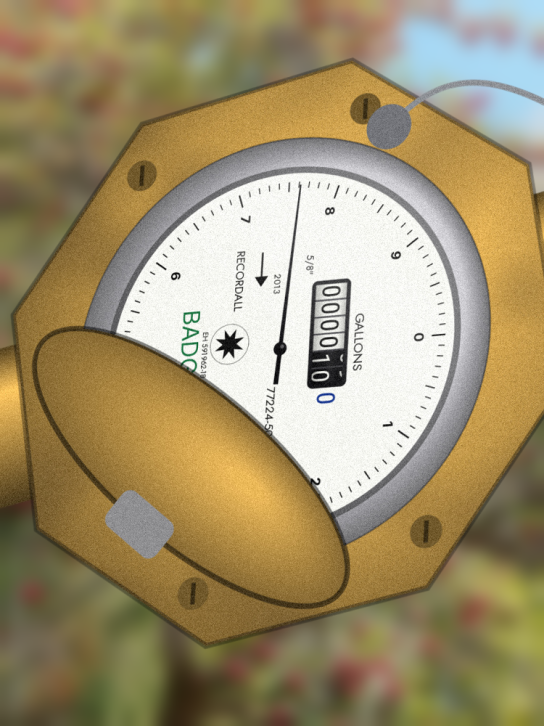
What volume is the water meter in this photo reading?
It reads 97.6 gal
